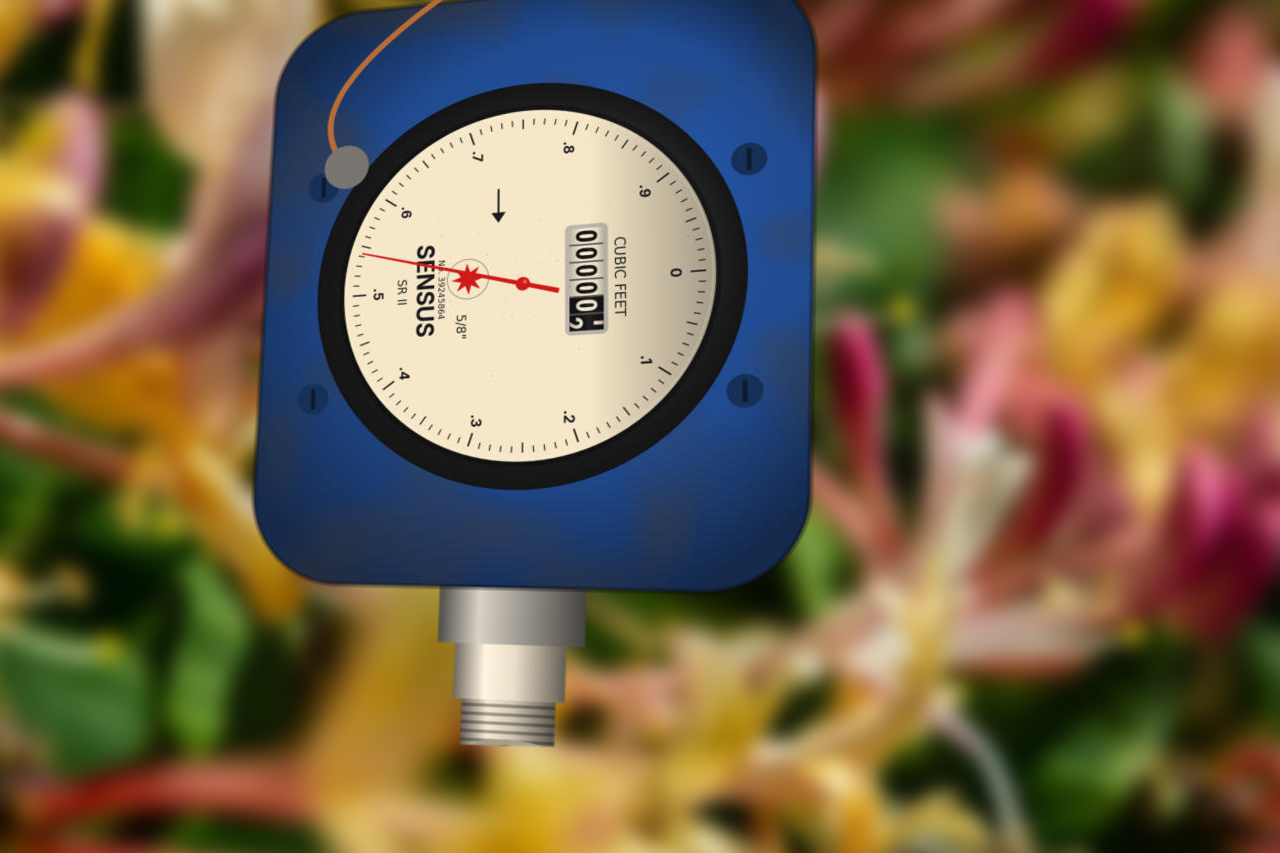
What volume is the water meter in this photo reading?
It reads 1.54 ft³
